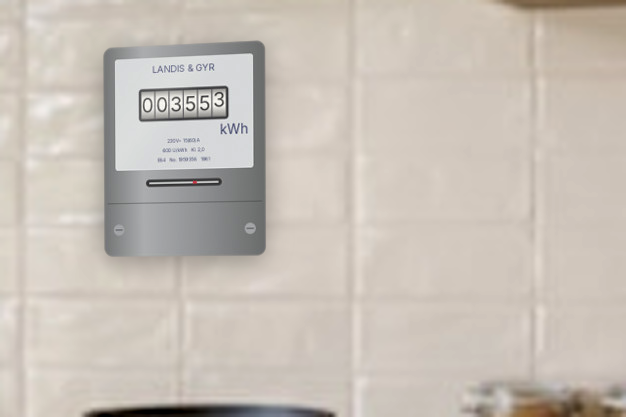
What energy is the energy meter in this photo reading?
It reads 3553 kWh
